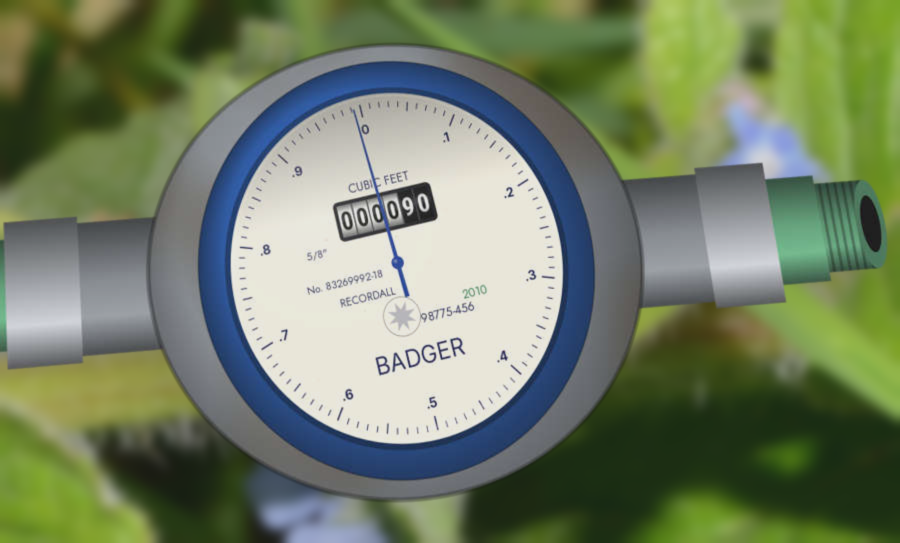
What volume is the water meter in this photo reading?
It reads 89.99 ft³
